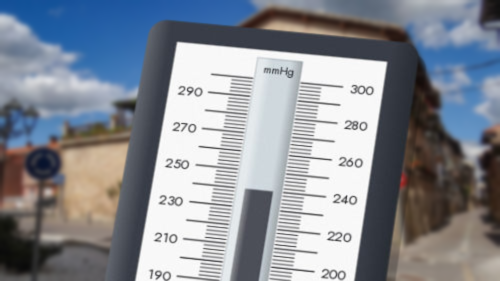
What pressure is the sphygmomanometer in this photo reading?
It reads 240 mmHg
